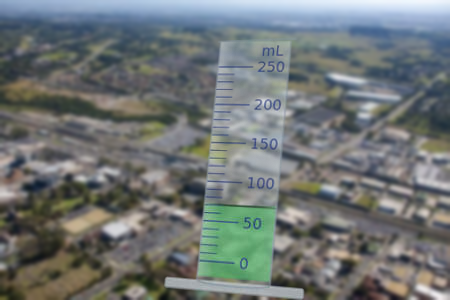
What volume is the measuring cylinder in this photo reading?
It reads 70 mL
